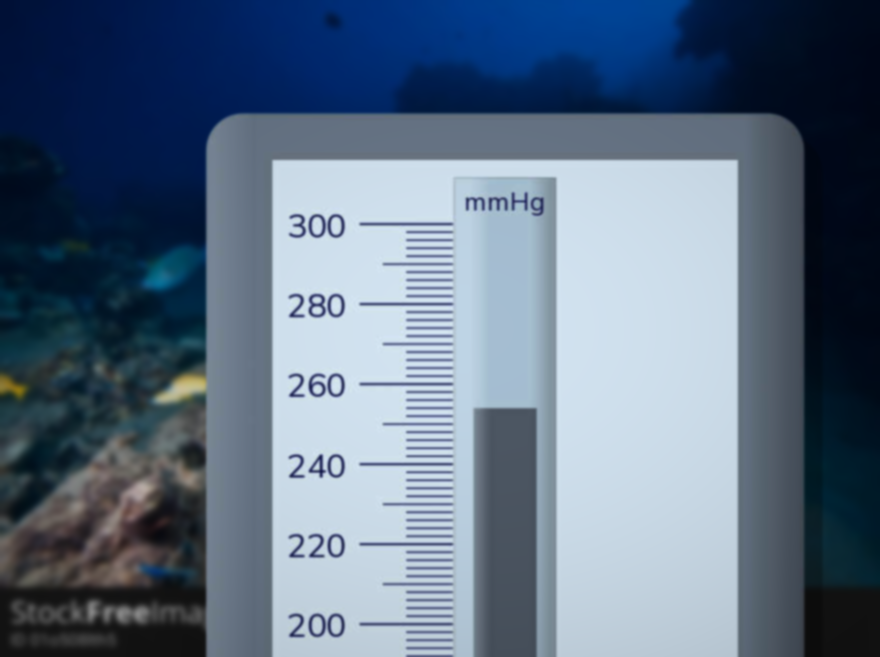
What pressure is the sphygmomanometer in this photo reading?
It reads 254 mmHg
